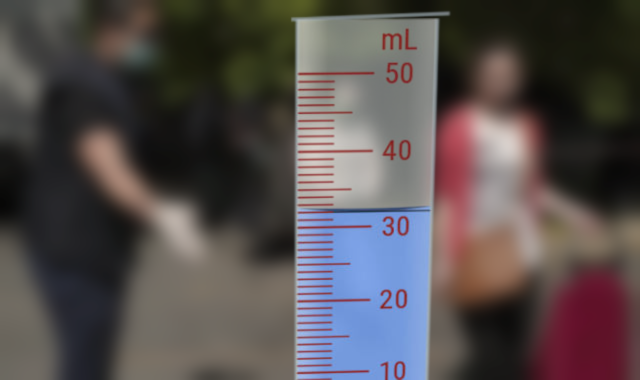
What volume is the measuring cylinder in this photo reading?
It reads 32 mL
